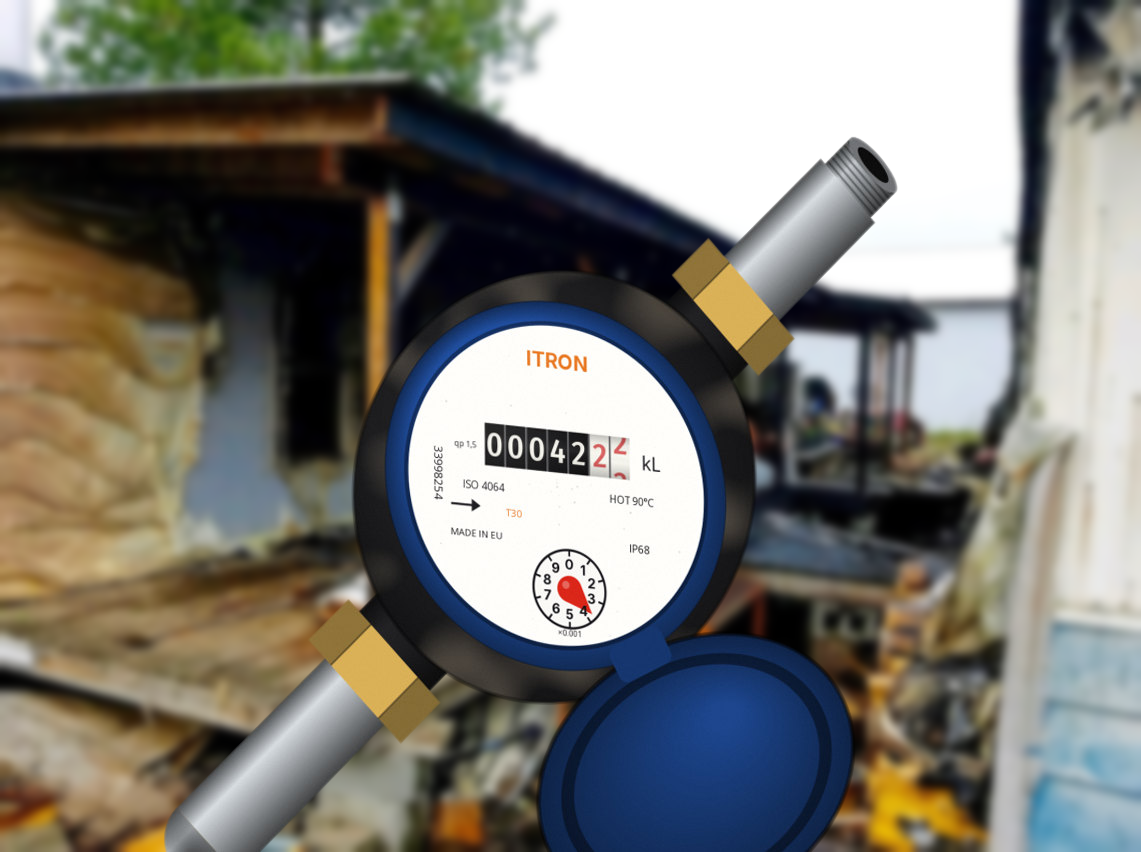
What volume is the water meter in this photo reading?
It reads 42.223 kL
